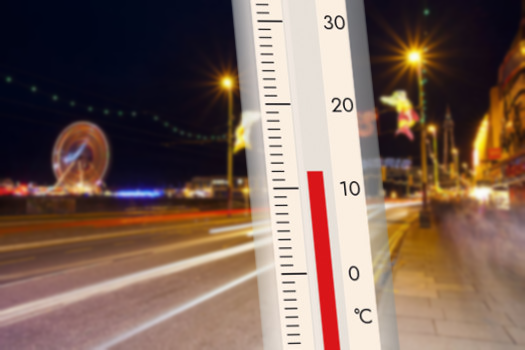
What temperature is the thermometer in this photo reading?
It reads 12 °C
